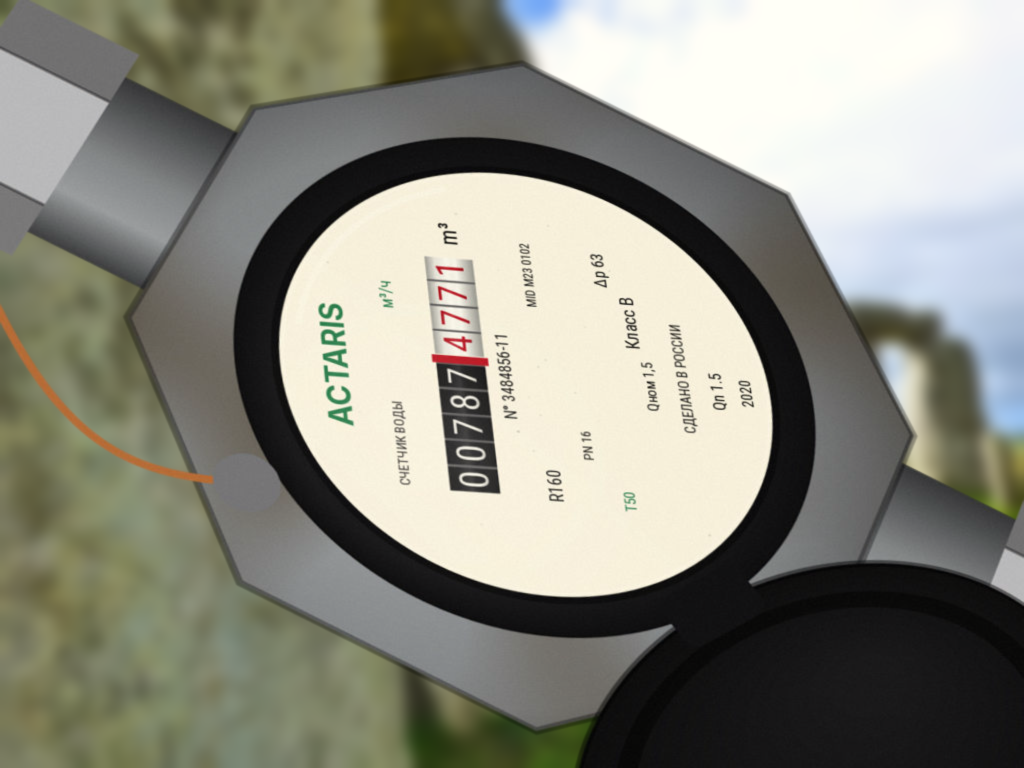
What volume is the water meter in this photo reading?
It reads 787.4771 m³
